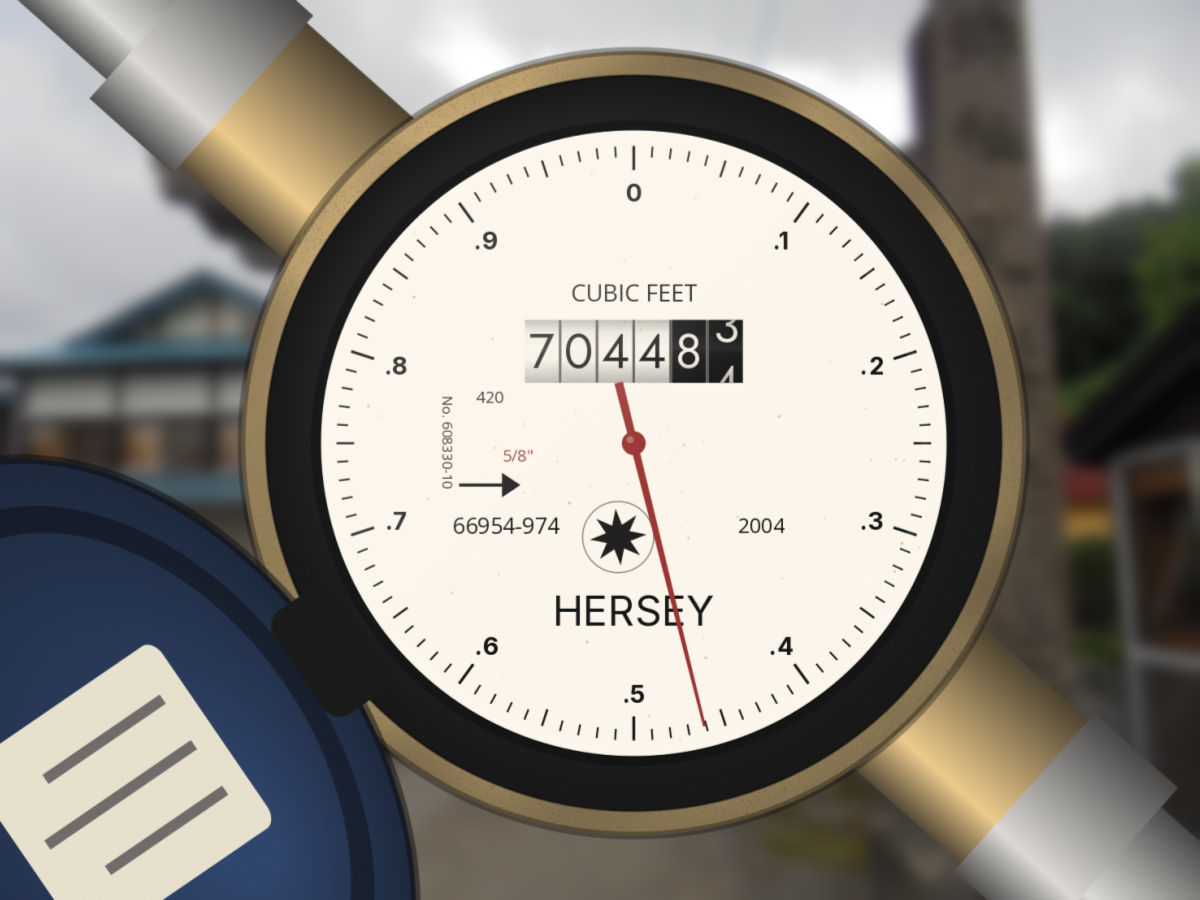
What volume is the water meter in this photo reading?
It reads 704483.46 ft³
